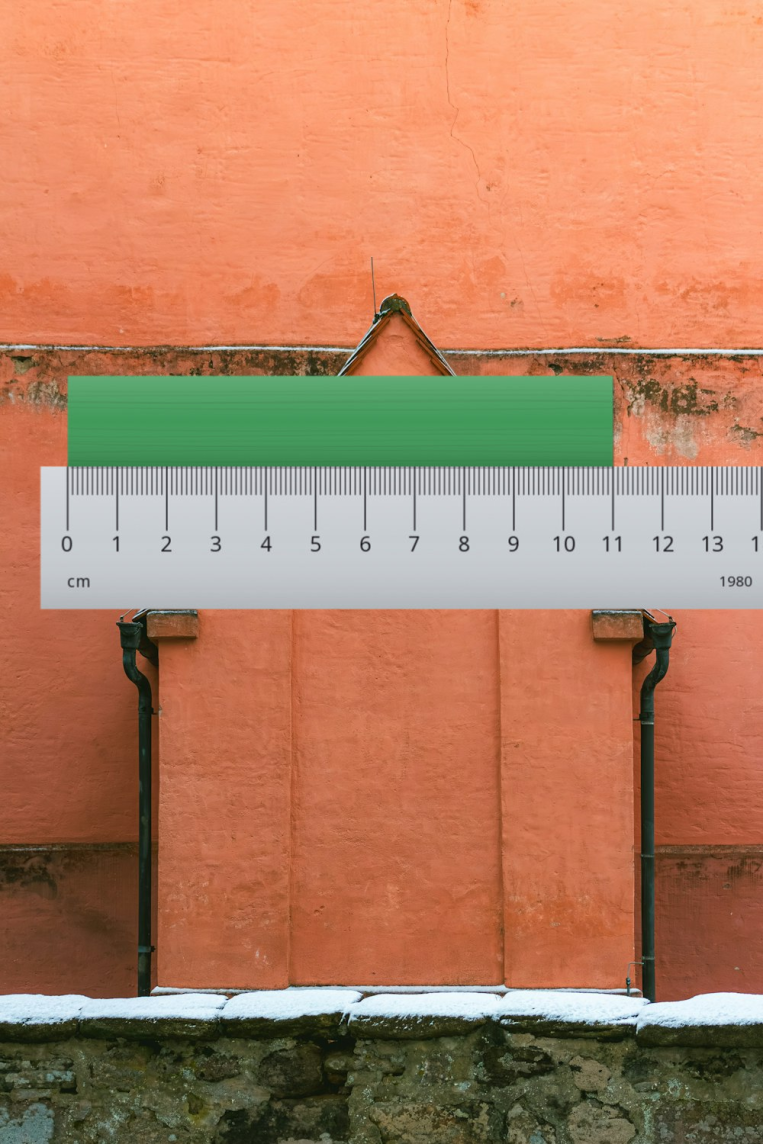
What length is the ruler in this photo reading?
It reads 11 cm
